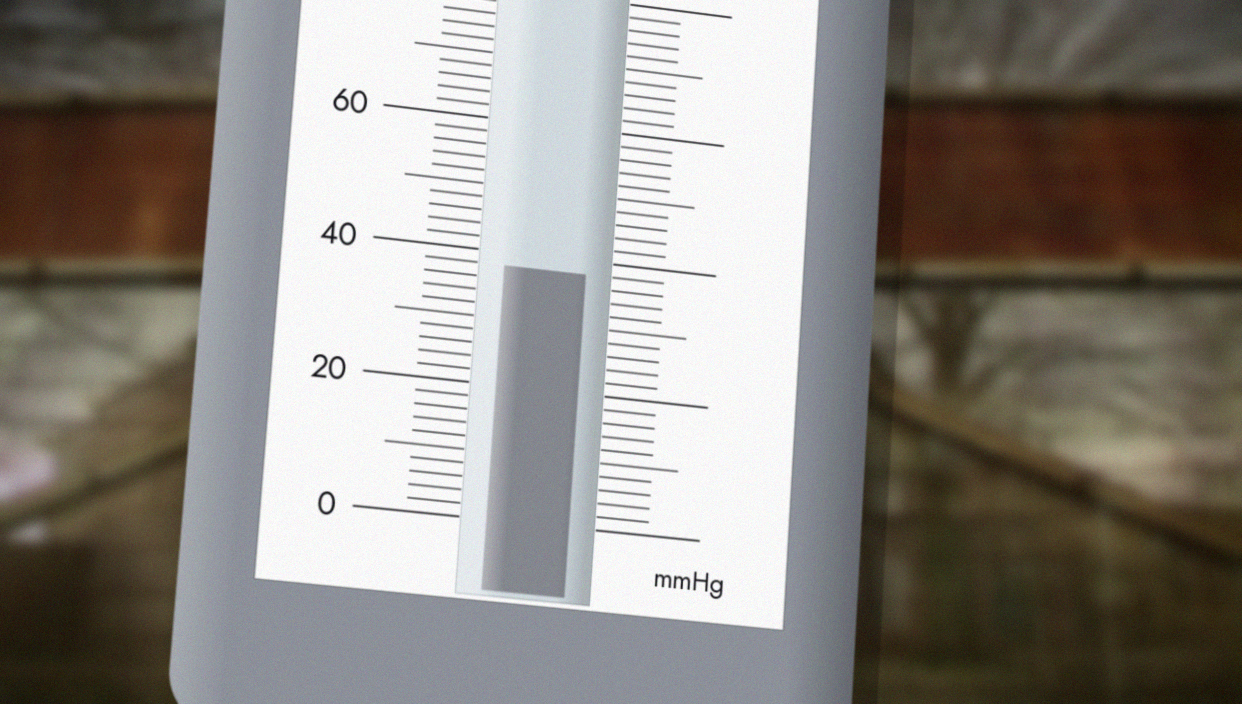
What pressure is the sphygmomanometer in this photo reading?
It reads 38 mmHg
